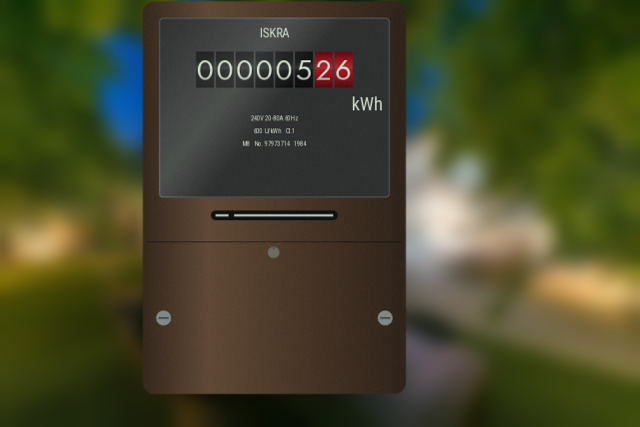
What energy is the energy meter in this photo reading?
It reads 5.26 kWh
